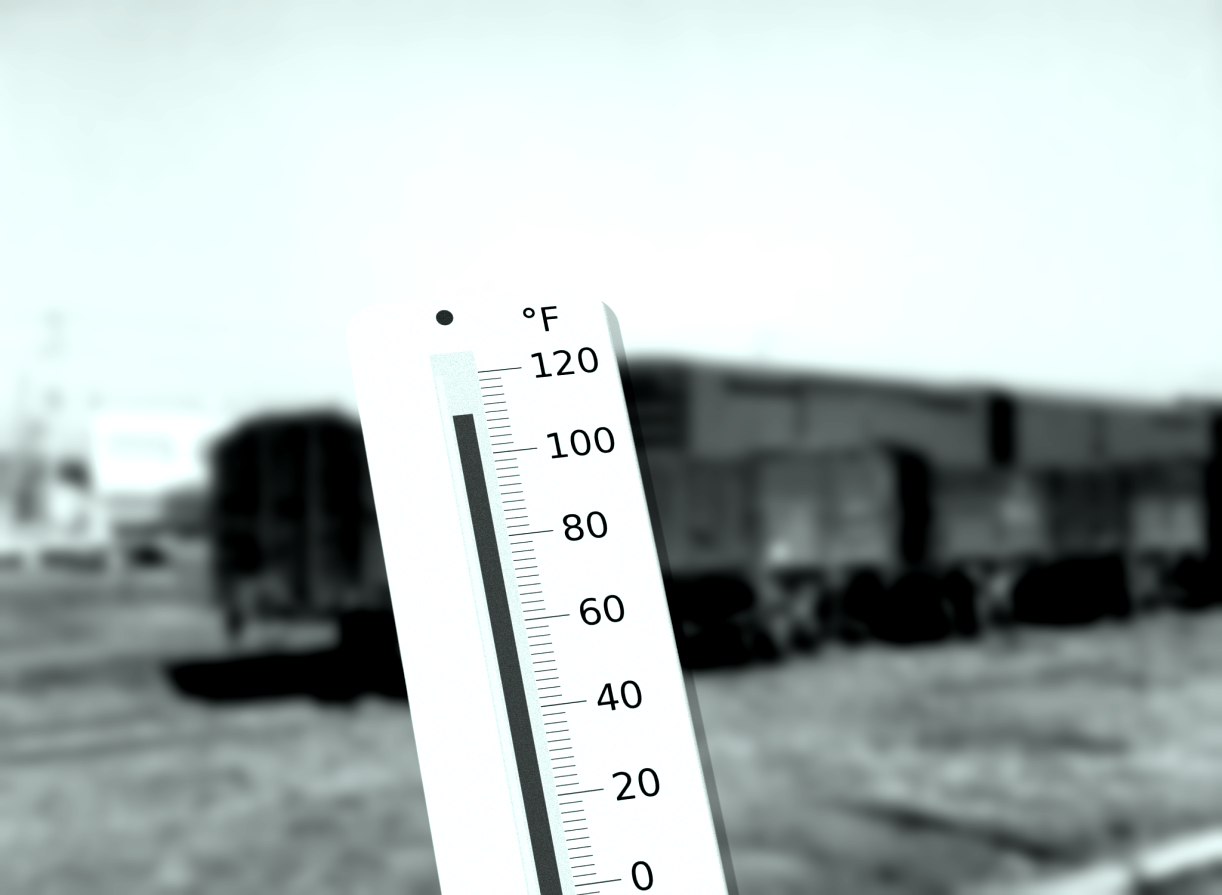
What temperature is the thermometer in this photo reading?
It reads 110 °F
